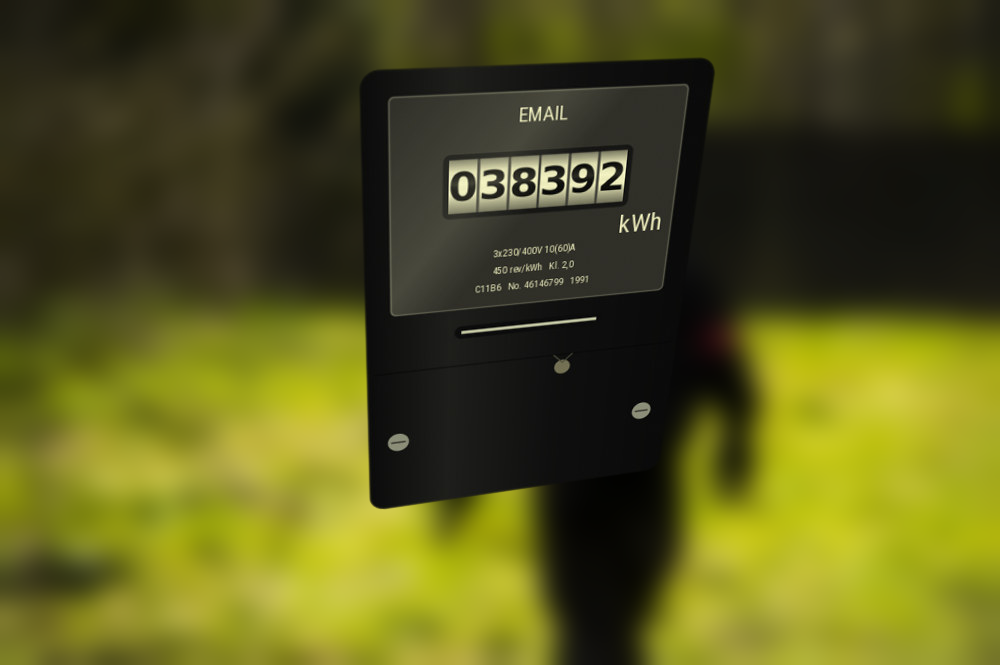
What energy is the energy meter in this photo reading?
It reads 38392 kWh
